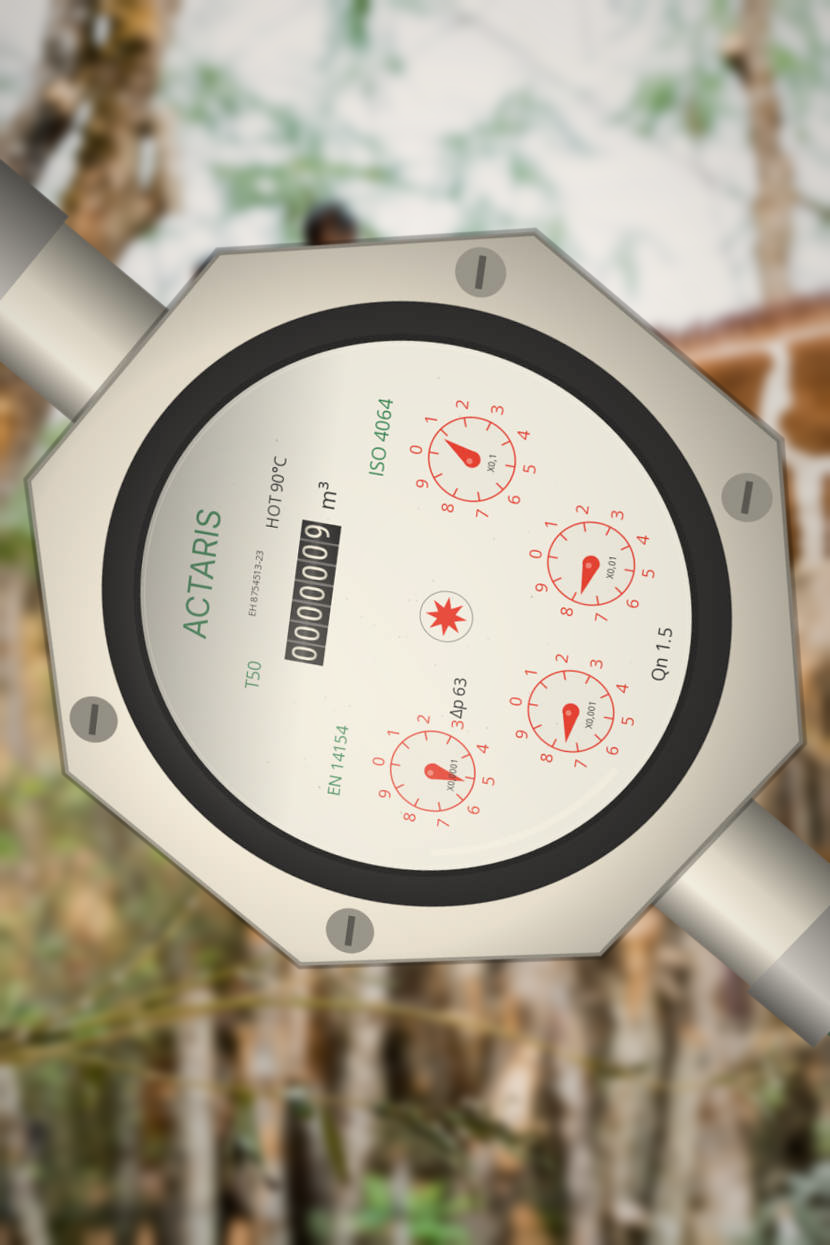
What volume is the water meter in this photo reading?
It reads 9.0775 m³
